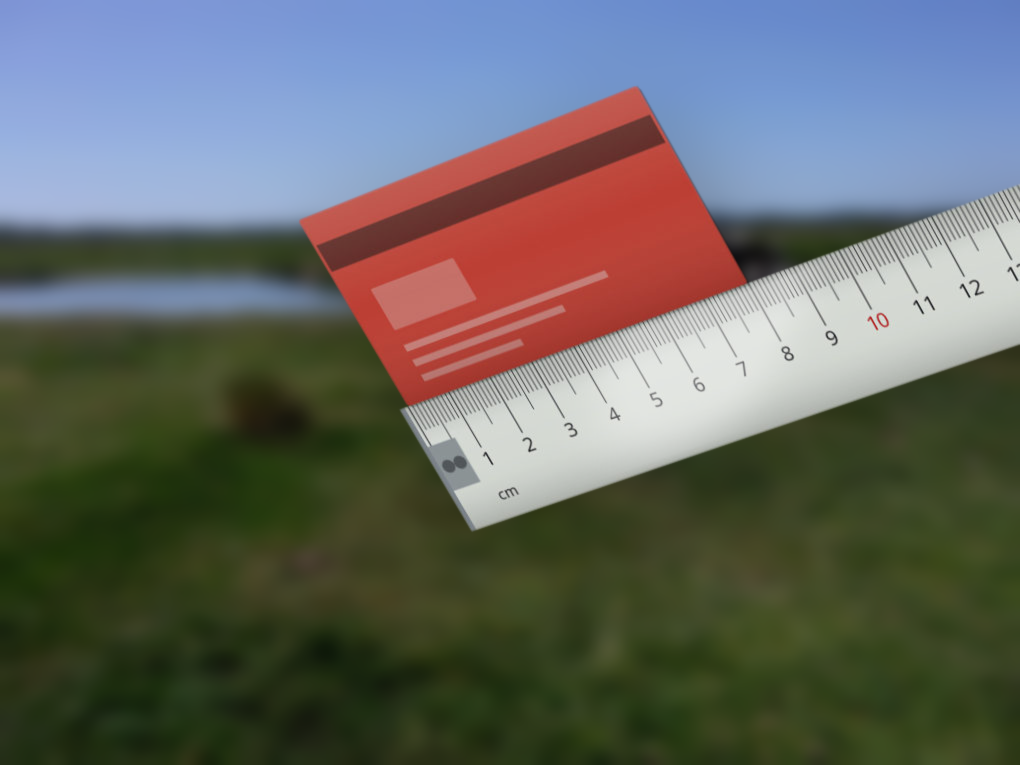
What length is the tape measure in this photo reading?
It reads 8 cm
